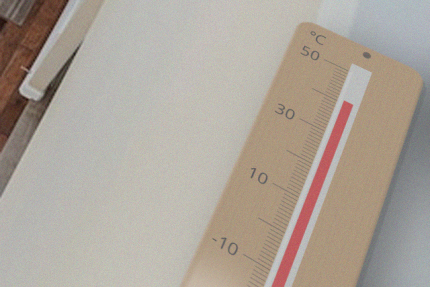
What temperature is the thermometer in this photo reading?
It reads 41 °C
